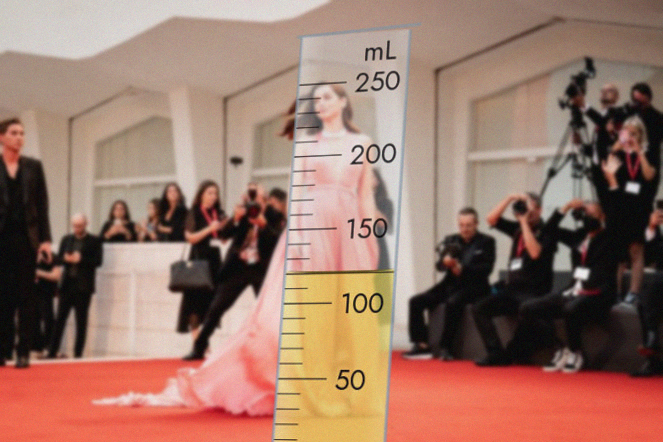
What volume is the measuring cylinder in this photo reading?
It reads 120 mL
